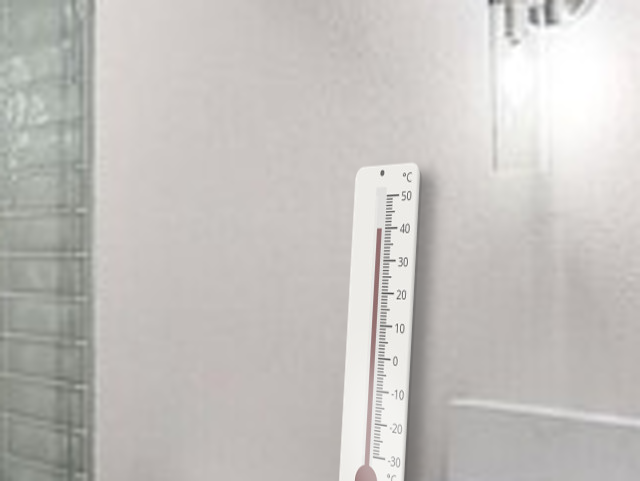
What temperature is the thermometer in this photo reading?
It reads 40 °C
